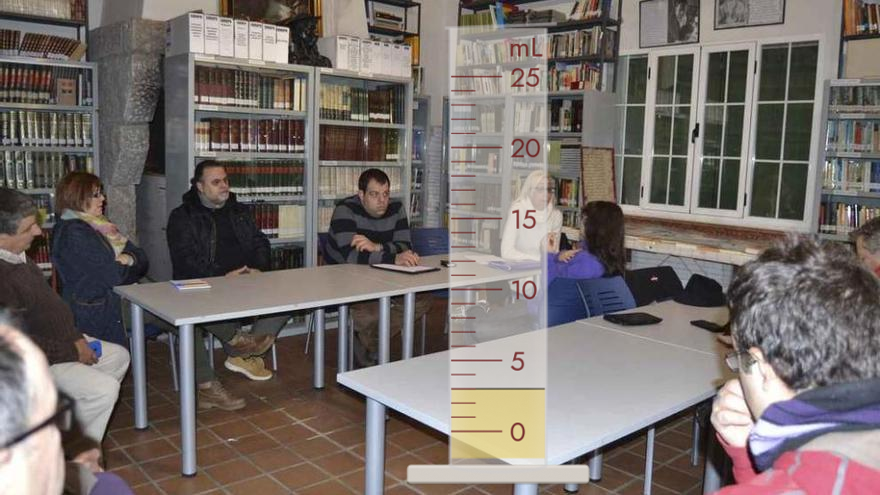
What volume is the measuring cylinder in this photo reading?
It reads 3 mL
